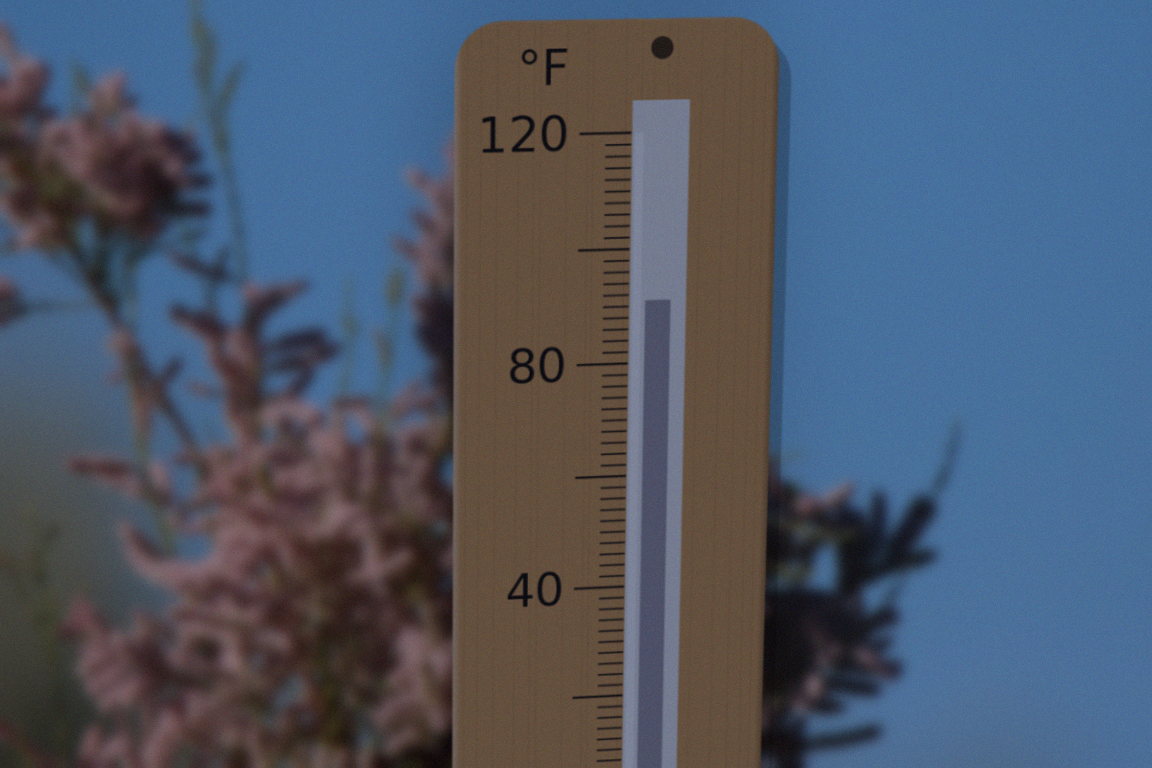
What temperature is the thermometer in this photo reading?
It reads 91 °F
